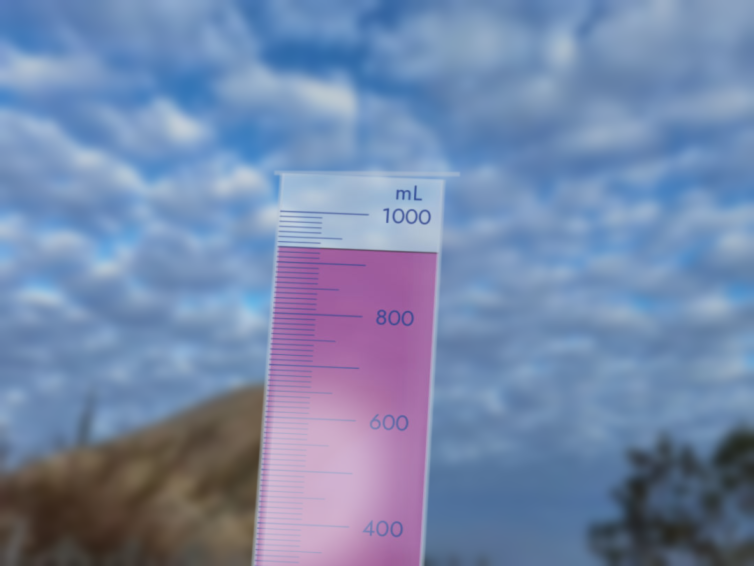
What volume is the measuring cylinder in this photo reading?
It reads 930 mL
